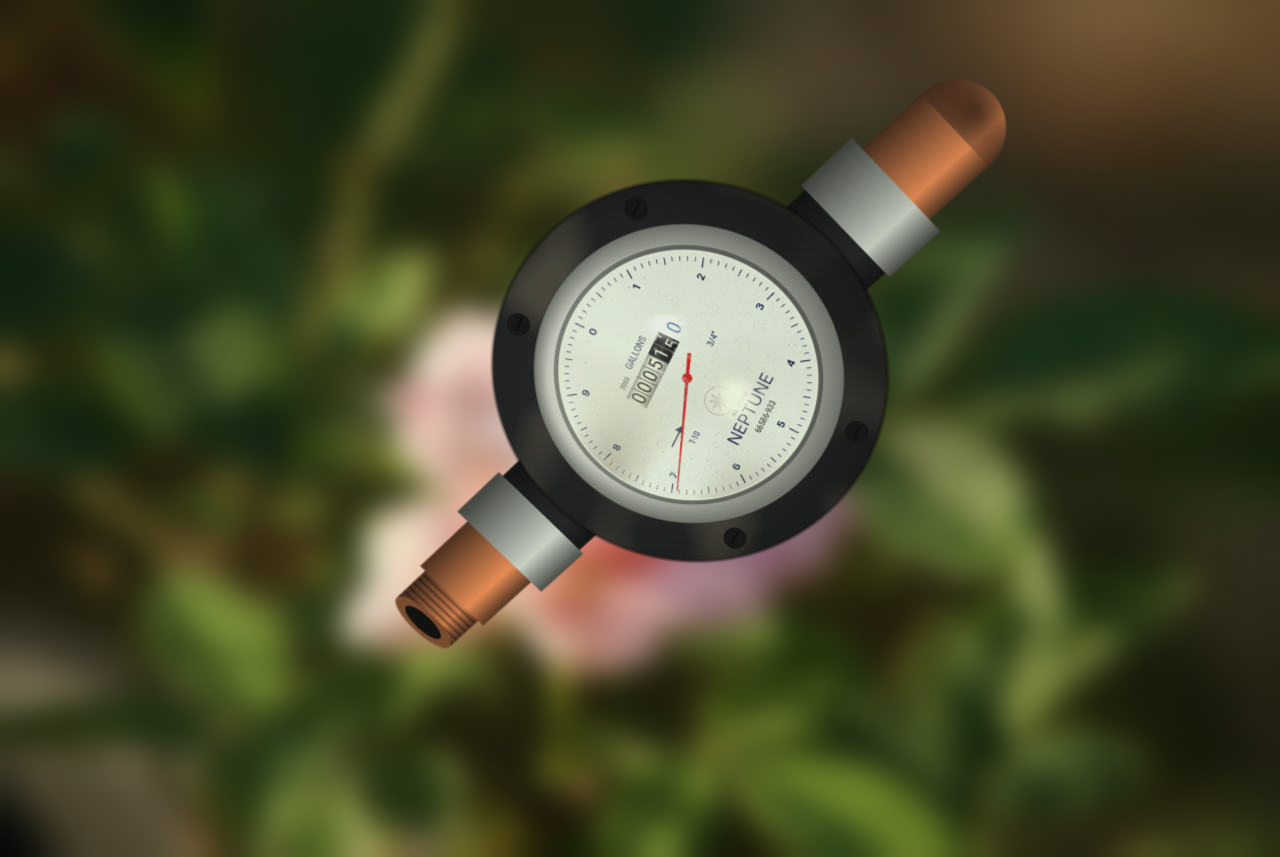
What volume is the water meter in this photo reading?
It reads 5146.9 gal
